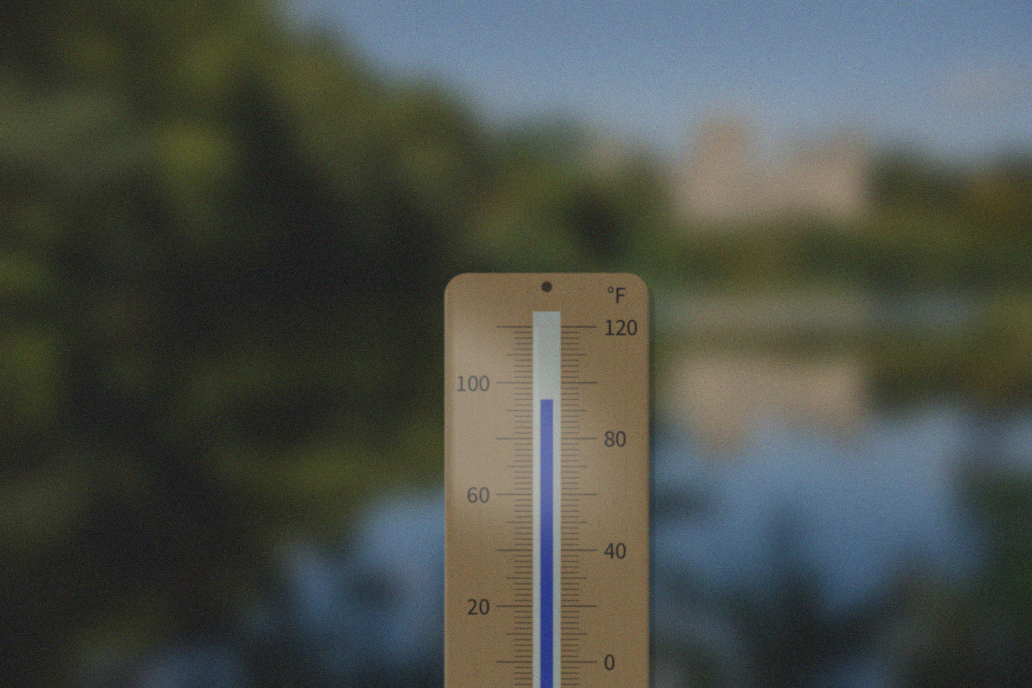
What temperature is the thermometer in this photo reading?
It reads 94 °F
